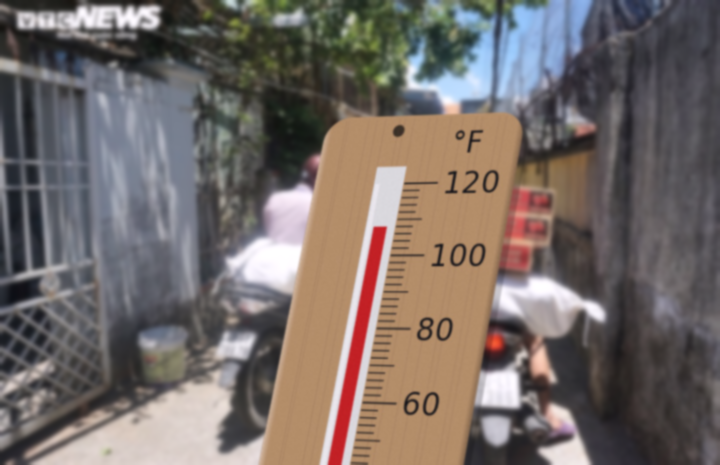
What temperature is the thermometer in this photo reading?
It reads 108 °F
